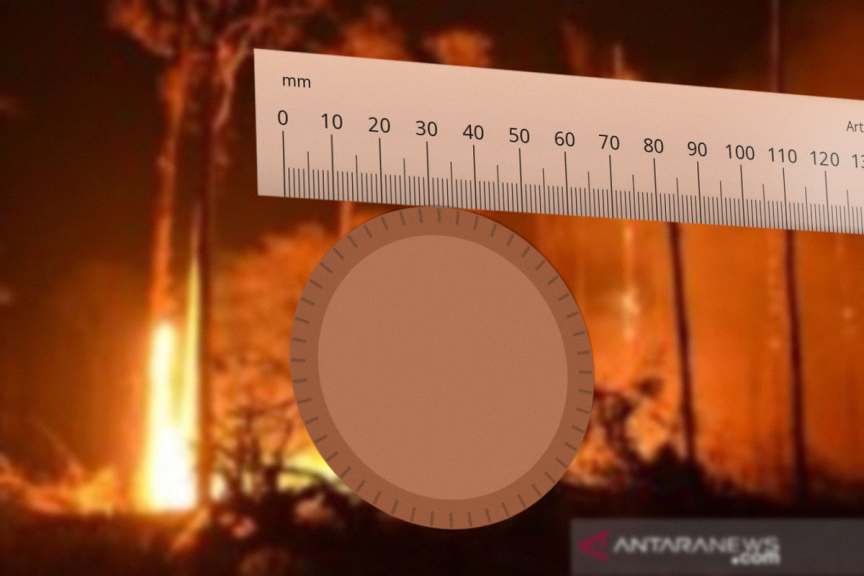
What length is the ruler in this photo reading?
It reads 64 mm
